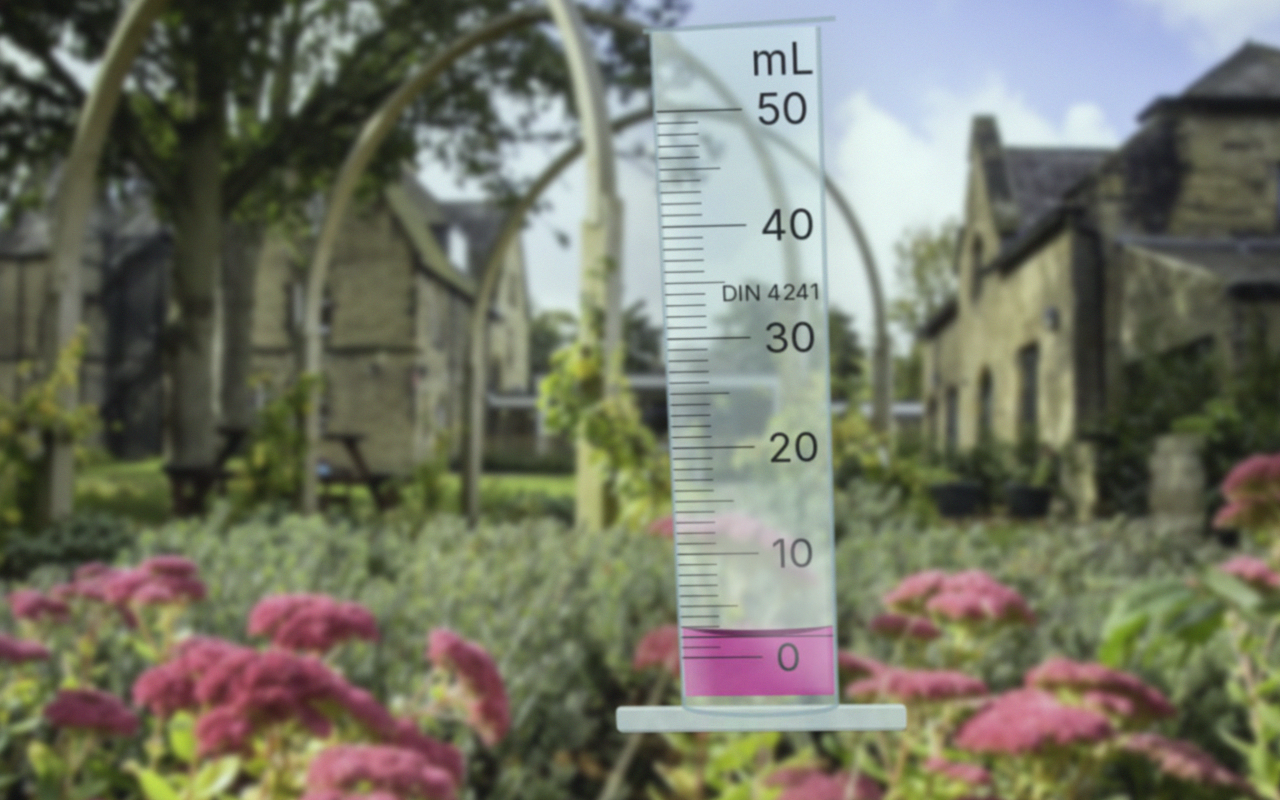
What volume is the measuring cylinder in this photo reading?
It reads 2 mL
